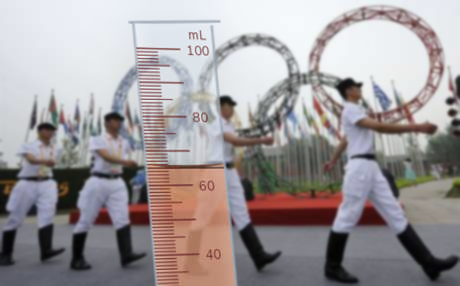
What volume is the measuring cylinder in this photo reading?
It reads 65 mL
